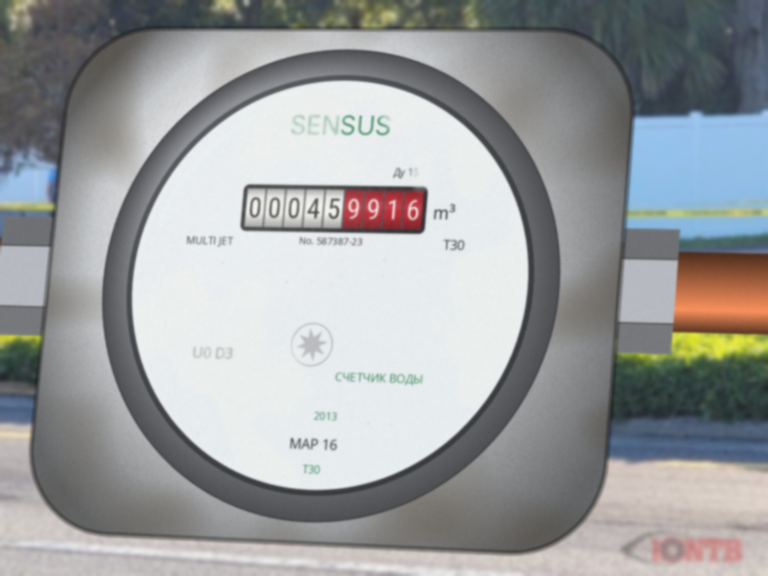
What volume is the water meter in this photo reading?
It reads 45.9916 m³
